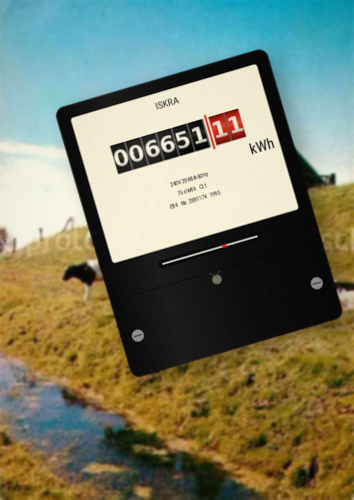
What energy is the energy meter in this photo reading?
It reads 6651.11 kWh
